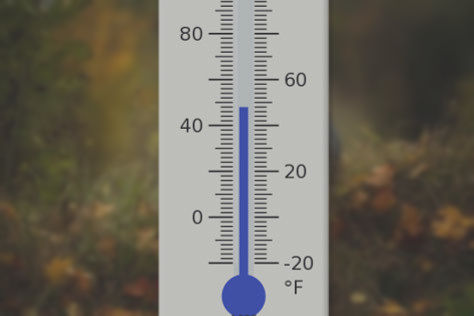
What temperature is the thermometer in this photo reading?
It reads 48 °F
